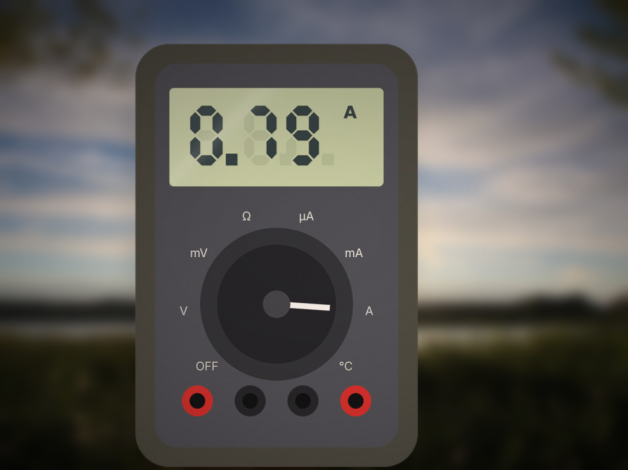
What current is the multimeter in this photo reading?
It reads 0.79 A
